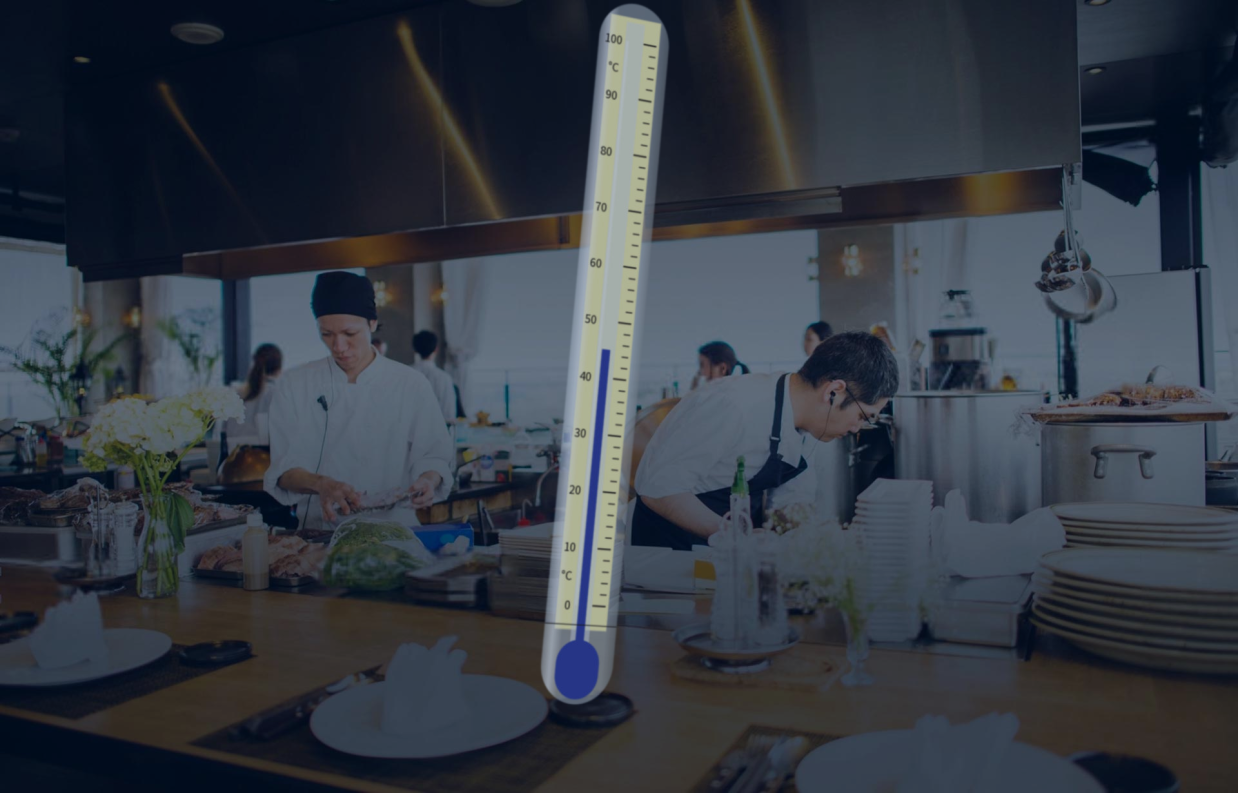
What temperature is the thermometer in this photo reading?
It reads 45 °C
